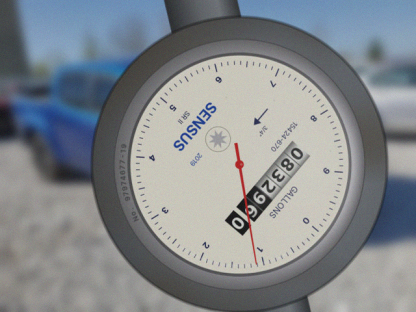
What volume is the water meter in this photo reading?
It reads 832961.1 gal
